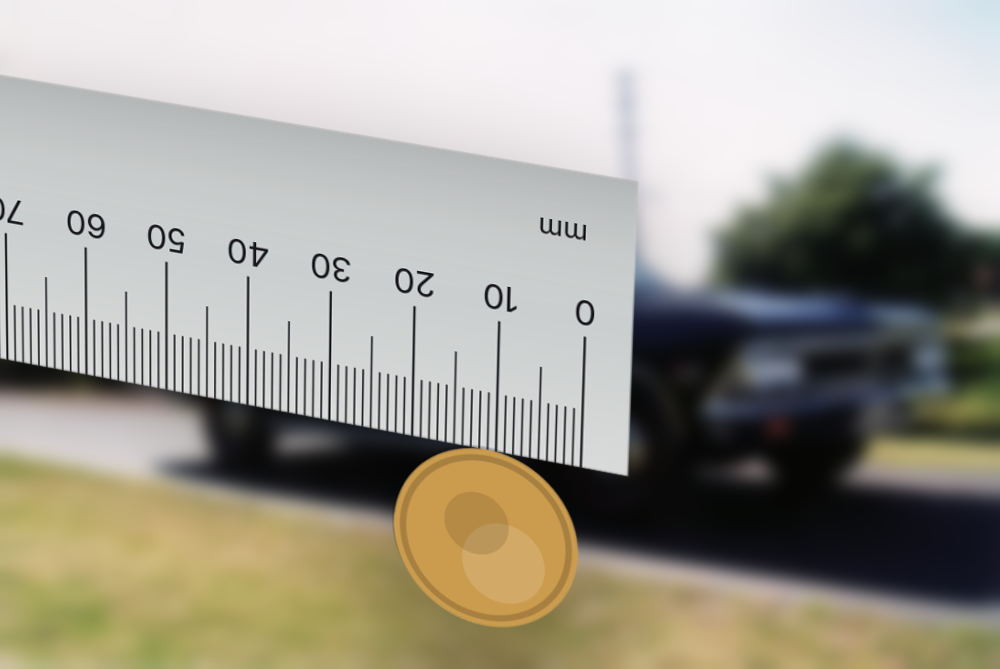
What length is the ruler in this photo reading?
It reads 22 mm
